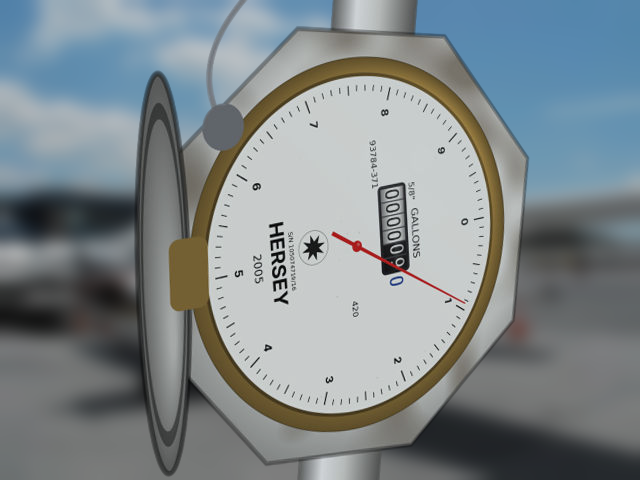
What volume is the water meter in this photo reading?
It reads 90.9 gal
